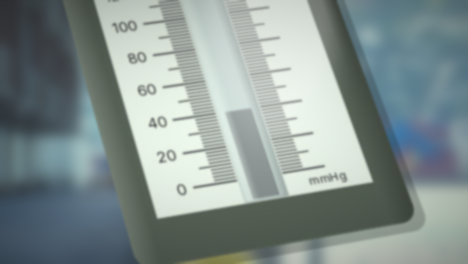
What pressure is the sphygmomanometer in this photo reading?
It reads 40 mmHg
